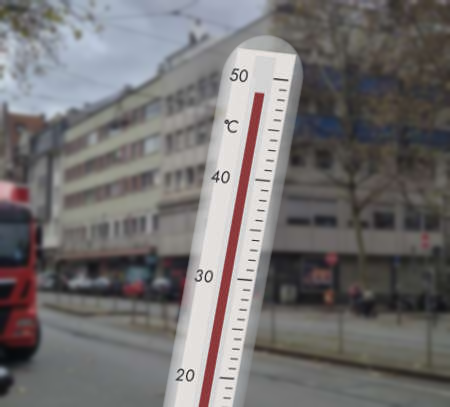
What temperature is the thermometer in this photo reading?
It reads 48.5 °C
